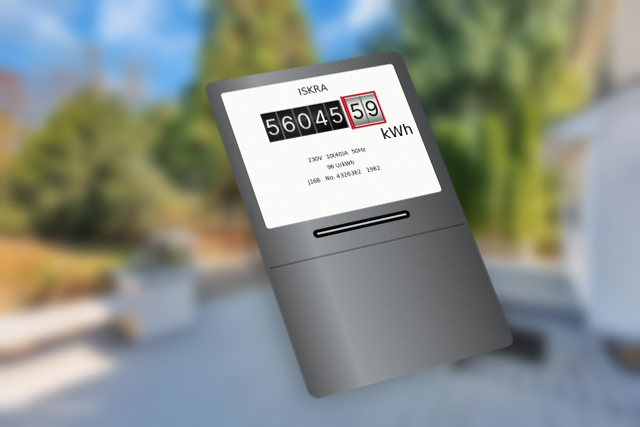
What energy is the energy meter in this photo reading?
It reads 56045.59 kWh
